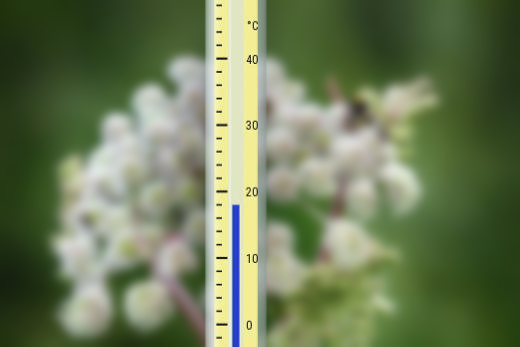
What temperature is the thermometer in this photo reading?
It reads 18 °C
